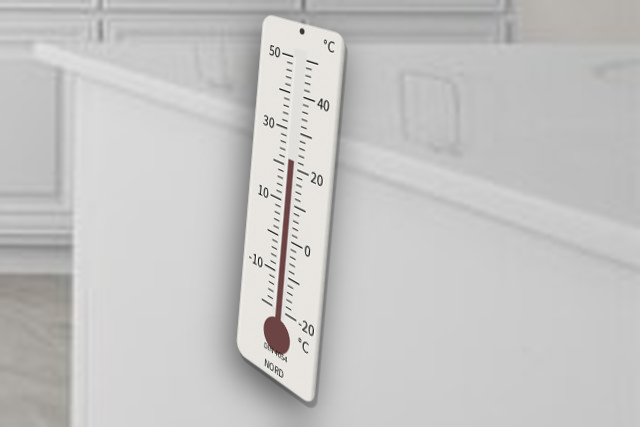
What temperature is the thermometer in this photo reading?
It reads 22 °C
